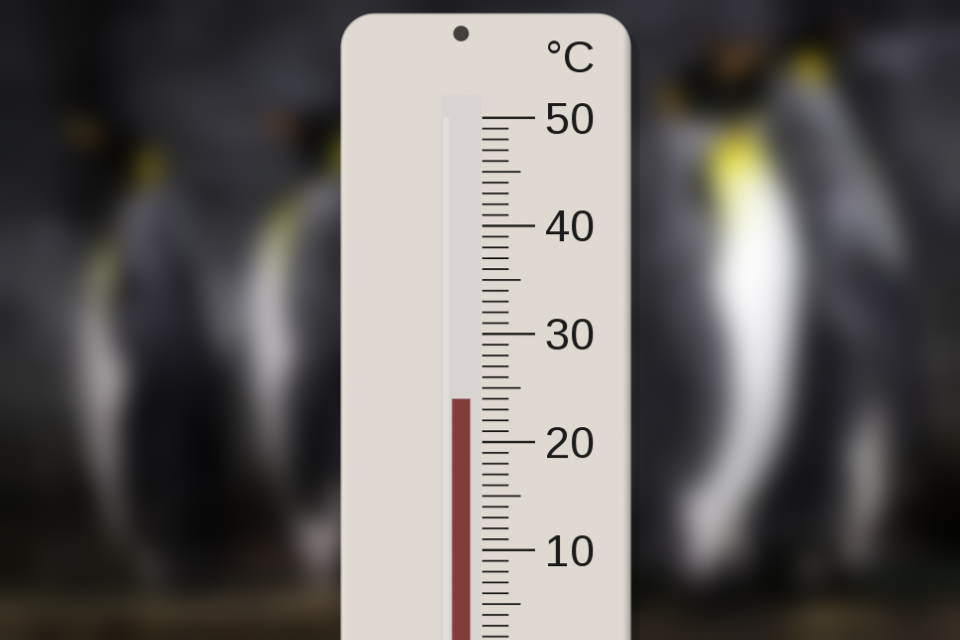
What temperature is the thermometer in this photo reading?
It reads 24 °C
